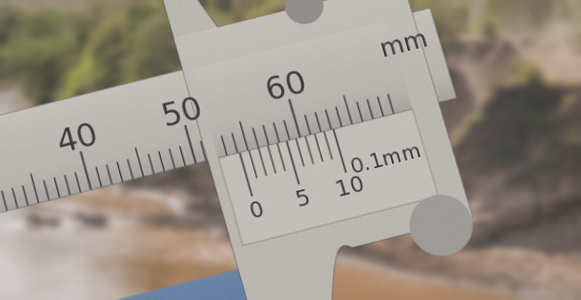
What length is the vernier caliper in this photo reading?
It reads 54.2 mm
